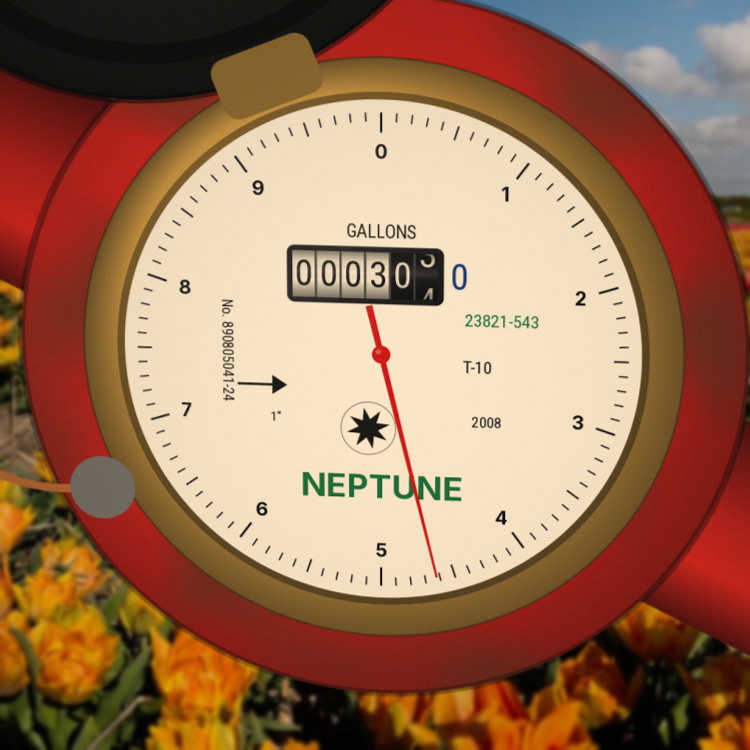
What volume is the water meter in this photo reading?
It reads 3034.6 gal
